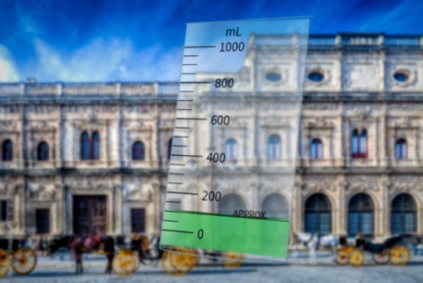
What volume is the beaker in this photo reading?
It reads 100 mL
